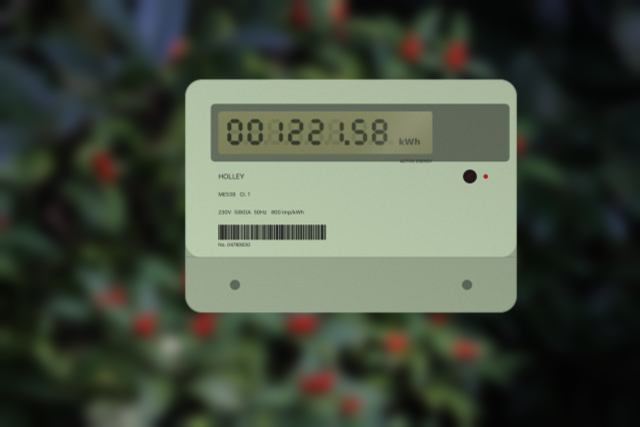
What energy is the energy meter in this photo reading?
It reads 1221.58 kWh
